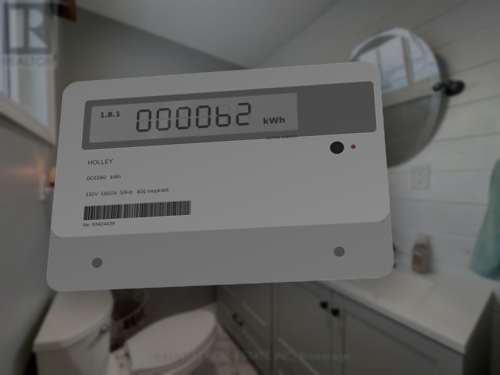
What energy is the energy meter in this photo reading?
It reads 62 kWh
